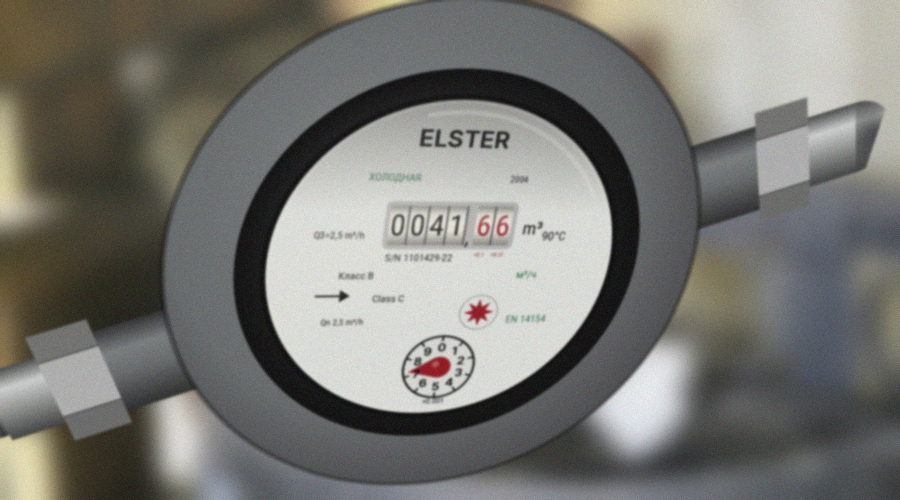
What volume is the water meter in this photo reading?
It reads 41.667 m³
